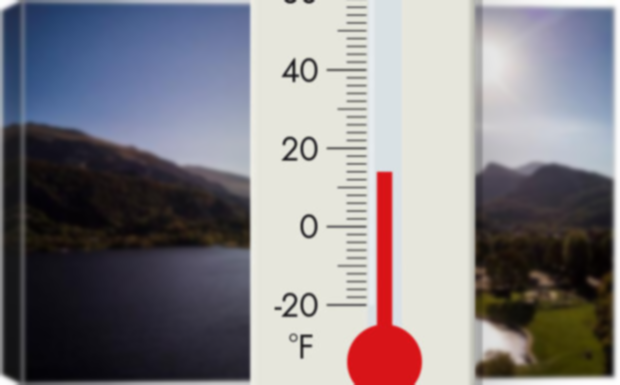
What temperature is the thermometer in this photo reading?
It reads 14 °F
